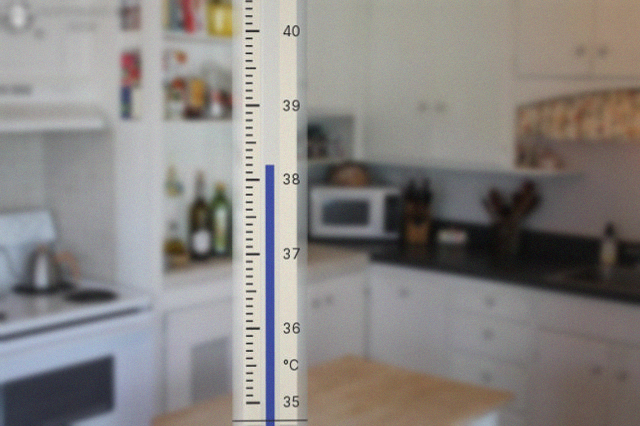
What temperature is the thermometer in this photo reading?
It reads 38.2 °C
